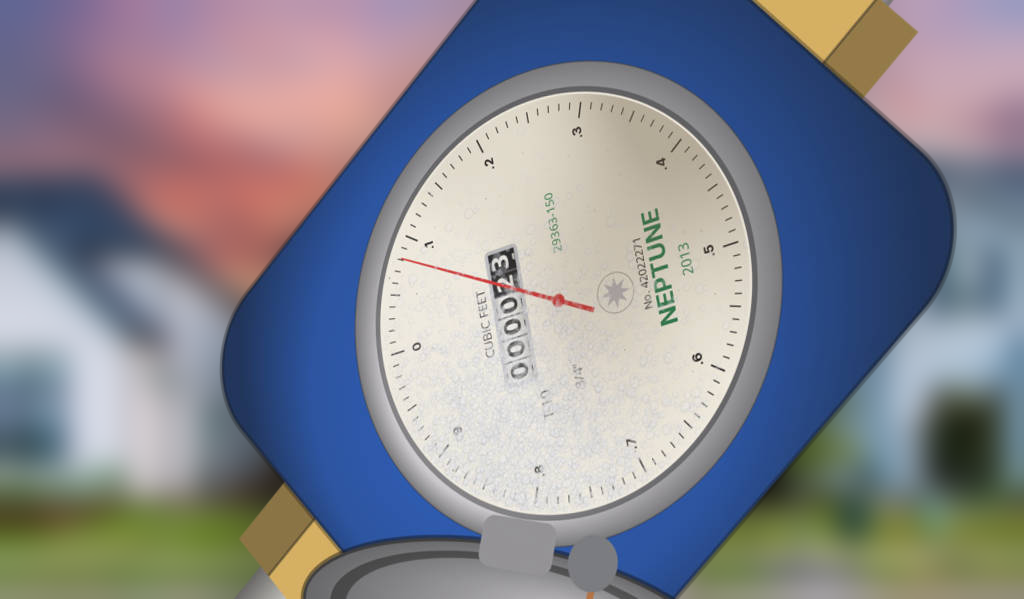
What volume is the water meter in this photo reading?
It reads 23.08 ft³
